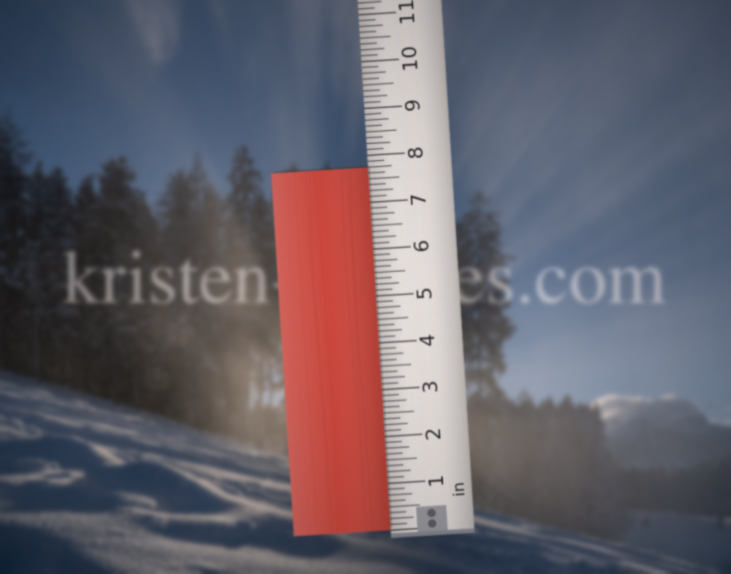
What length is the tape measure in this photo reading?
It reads 7.75 in
